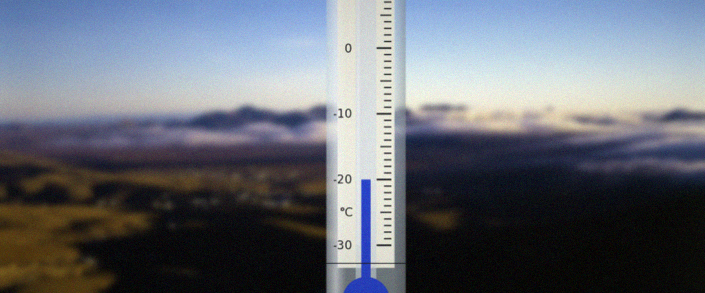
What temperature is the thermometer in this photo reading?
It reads -20 °C
